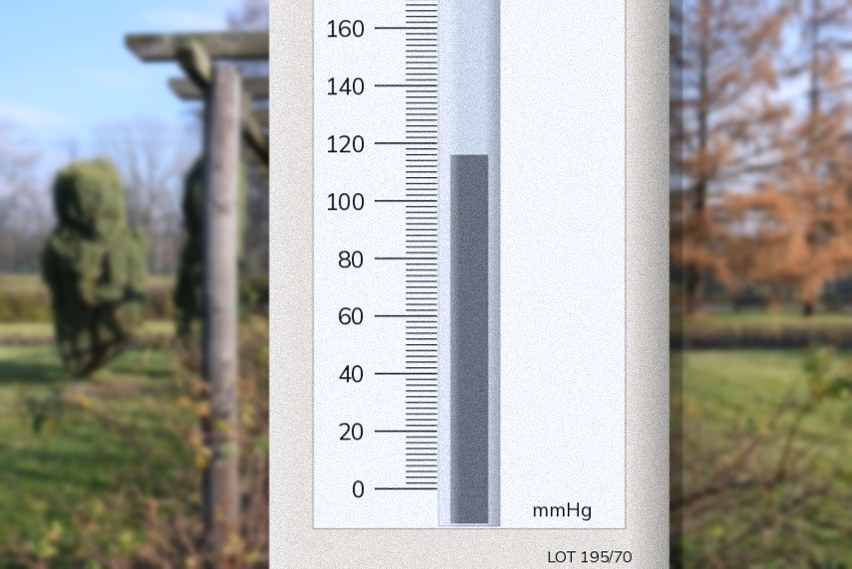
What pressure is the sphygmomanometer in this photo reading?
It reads 116 mmHg
